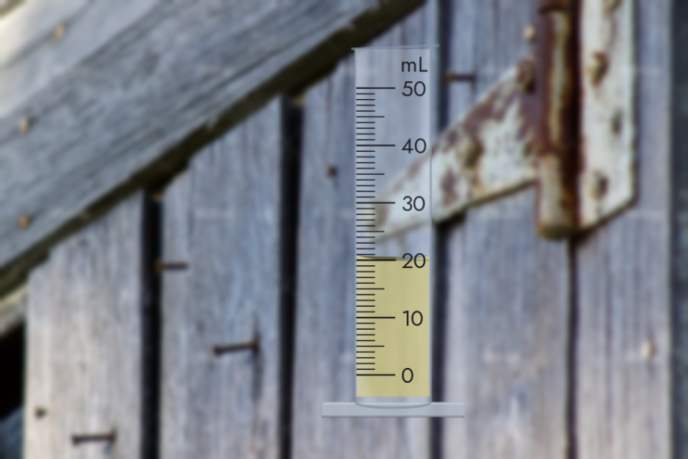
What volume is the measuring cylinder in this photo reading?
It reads 20 mL
